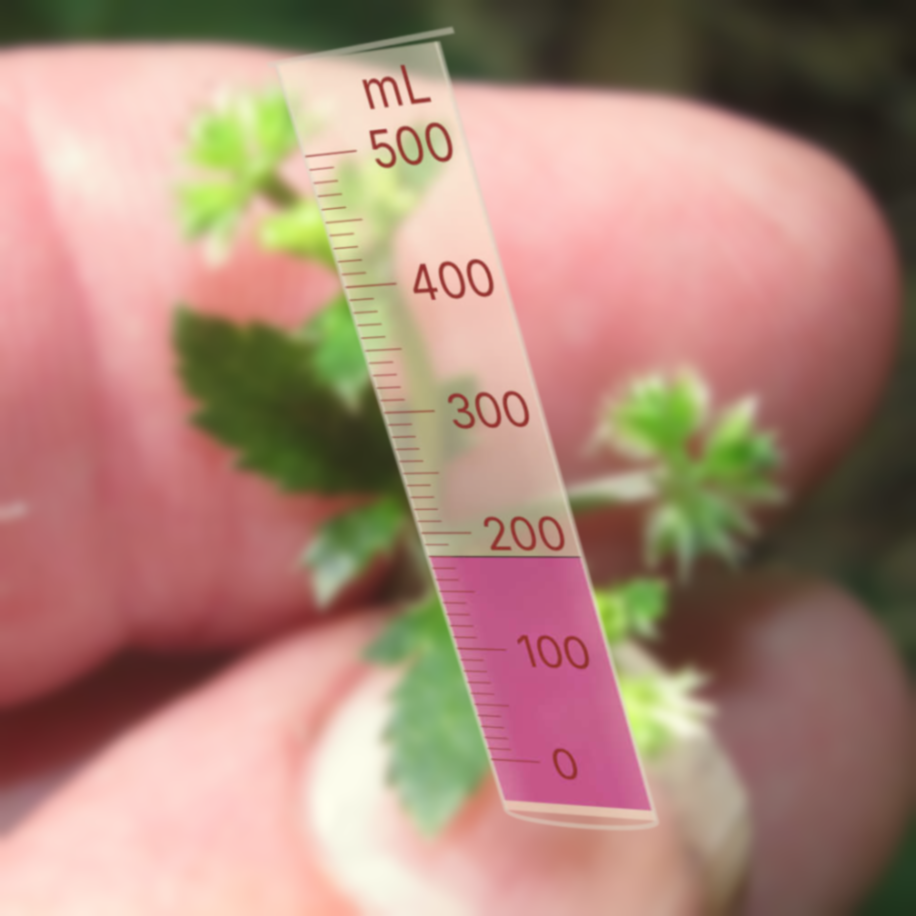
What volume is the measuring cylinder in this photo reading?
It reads 180 mL
